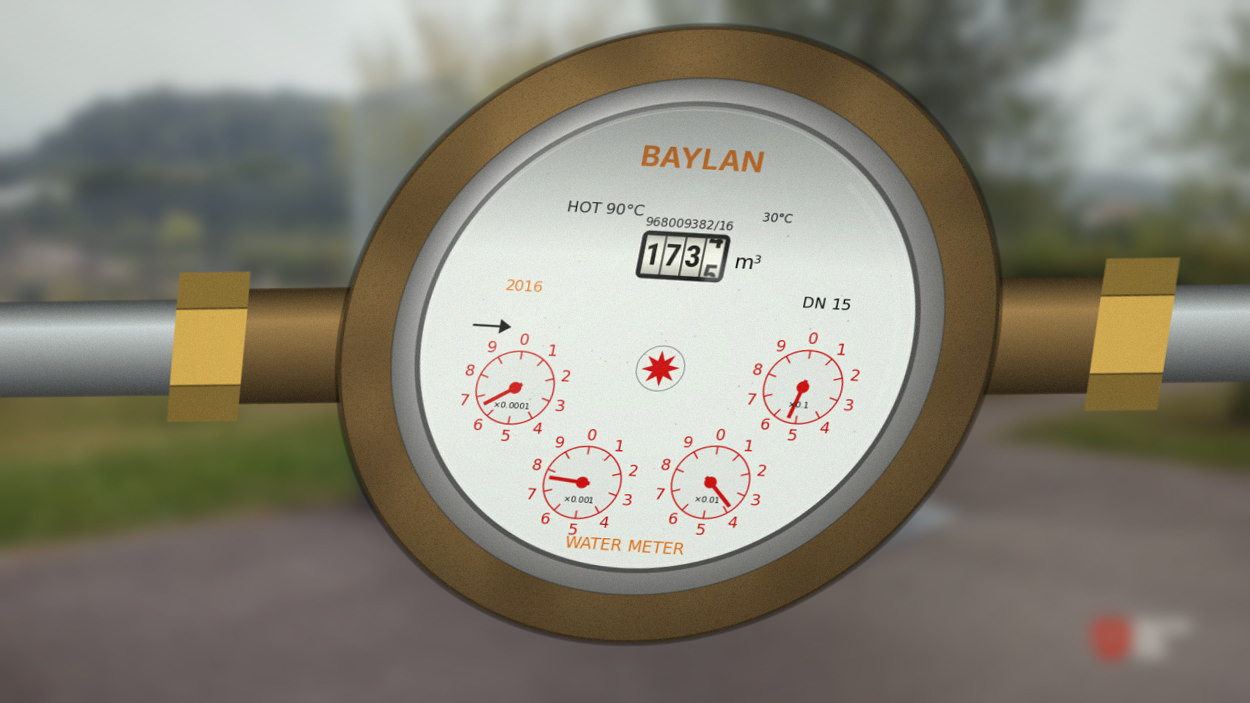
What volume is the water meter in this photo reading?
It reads 1734.5376 m³
